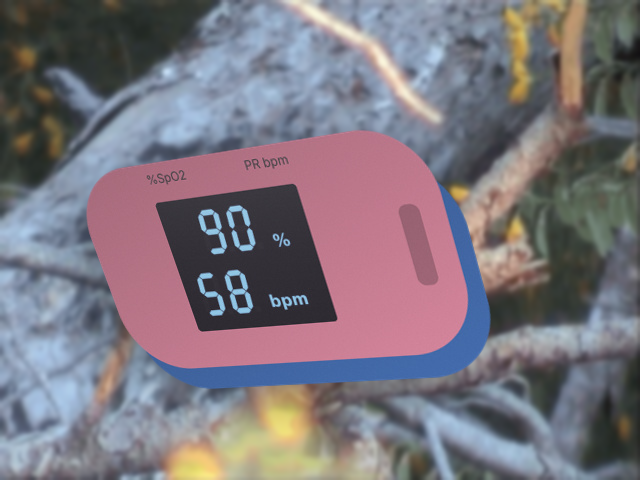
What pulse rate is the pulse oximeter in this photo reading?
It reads 58 bpm
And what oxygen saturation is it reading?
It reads 90 %
